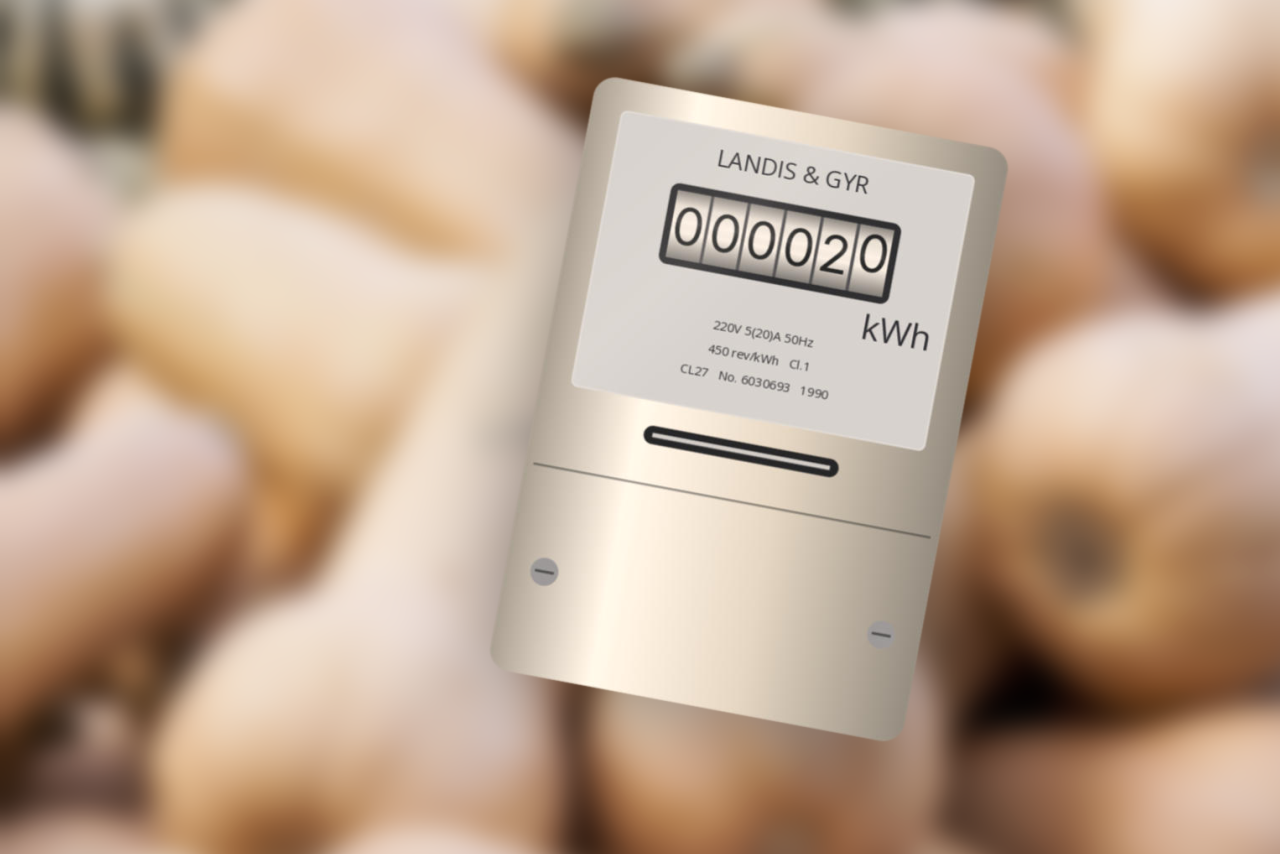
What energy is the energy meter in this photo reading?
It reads 20 kWh
